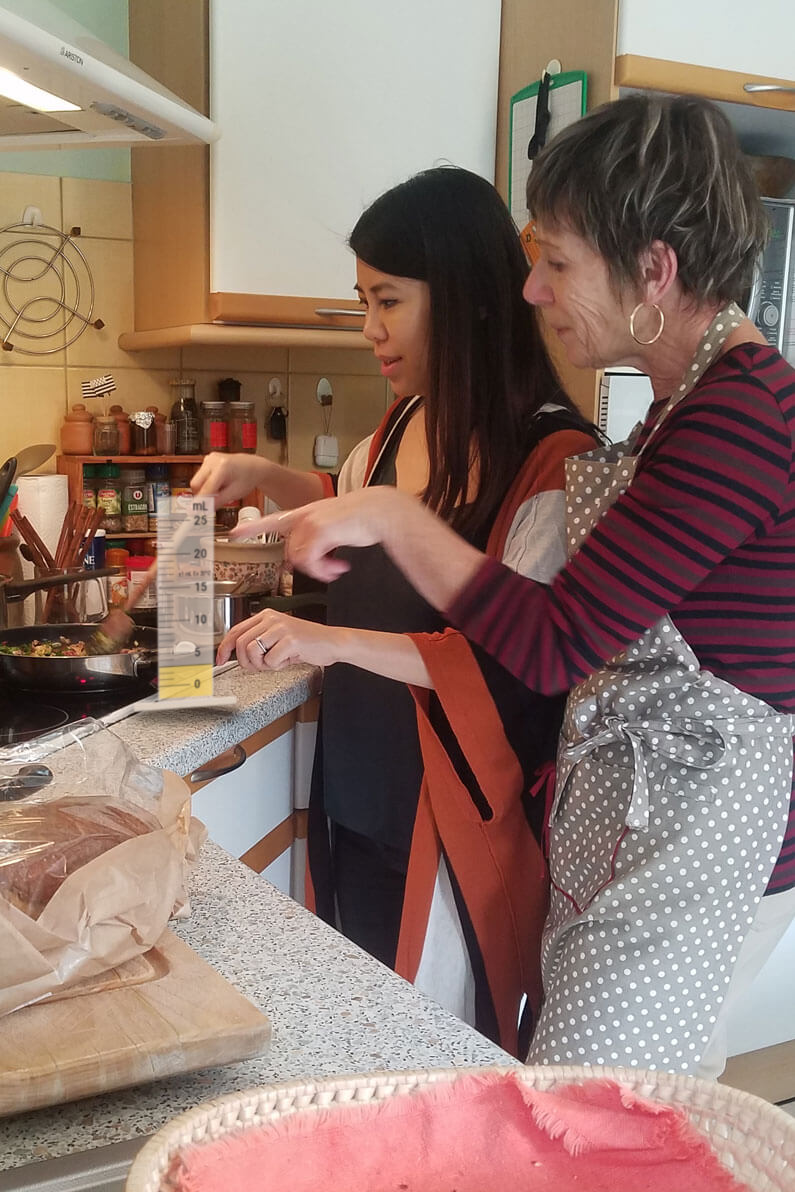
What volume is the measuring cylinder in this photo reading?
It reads 3 mL
